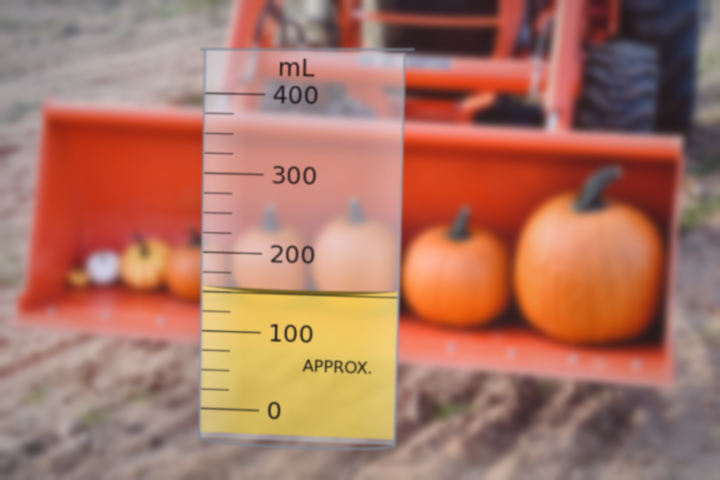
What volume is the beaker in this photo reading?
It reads 150 mL
